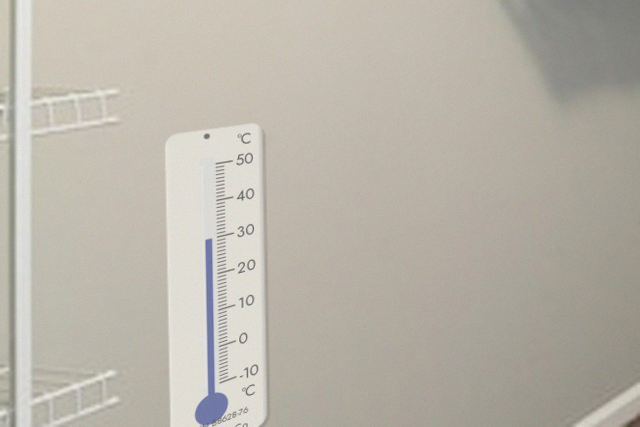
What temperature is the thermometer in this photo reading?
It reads 30 °C
